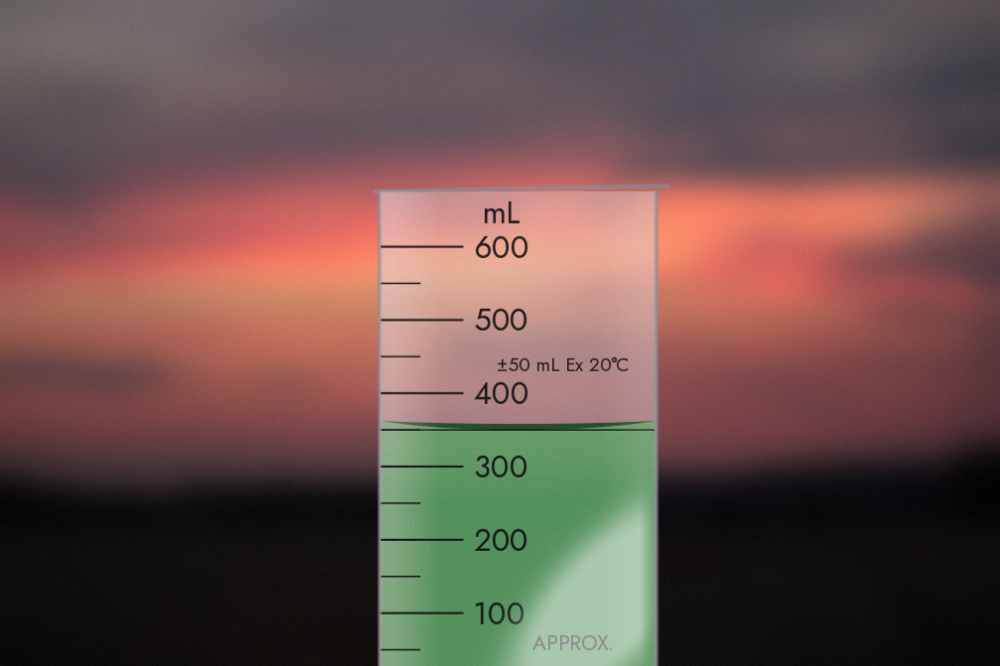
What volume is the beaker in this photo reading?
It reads 350 mL
